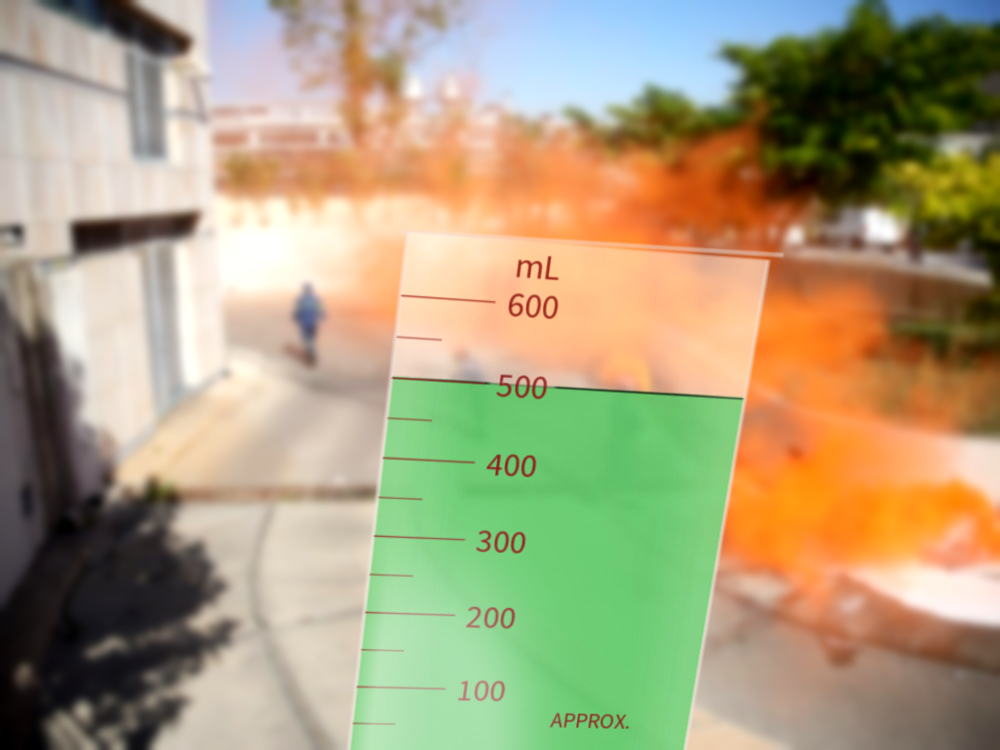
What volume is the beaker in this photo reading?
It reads 500 mL
